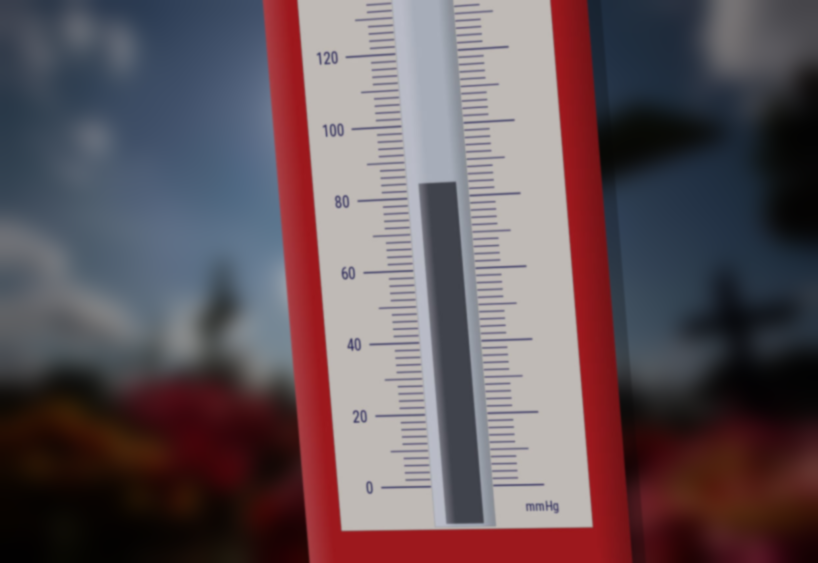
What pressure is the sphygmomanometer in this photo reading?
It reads 84 mmHg
